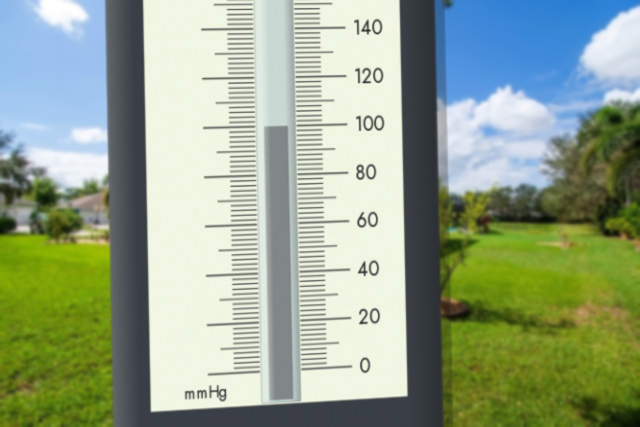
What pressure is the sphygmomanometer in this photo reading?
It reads 100 mmHg
